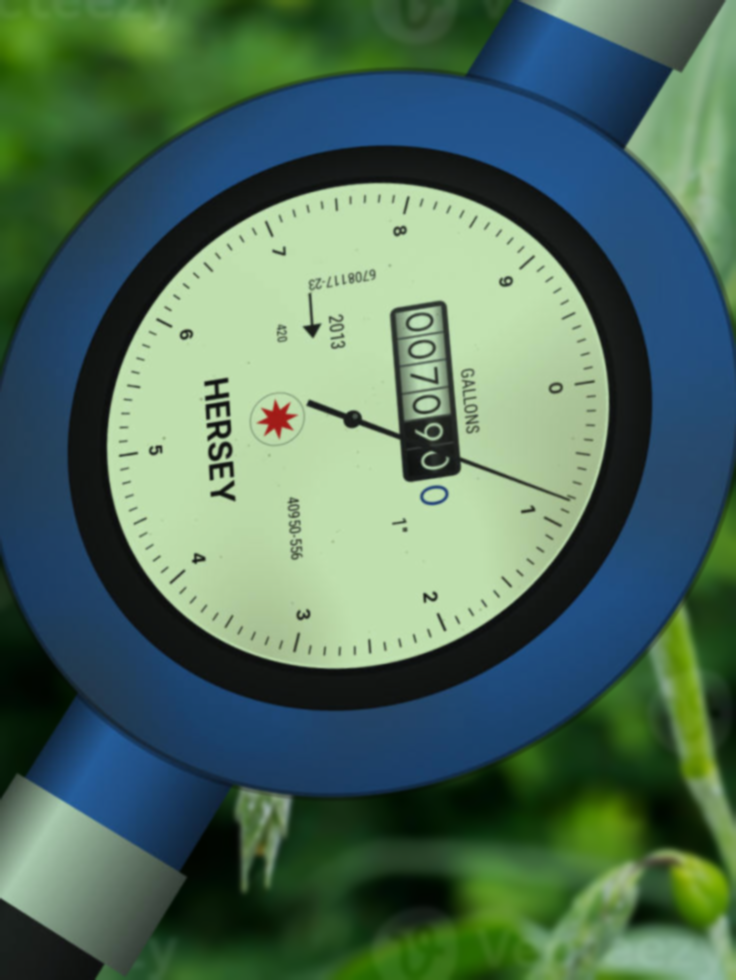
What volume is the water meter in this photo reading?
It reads 70900.8 gal
